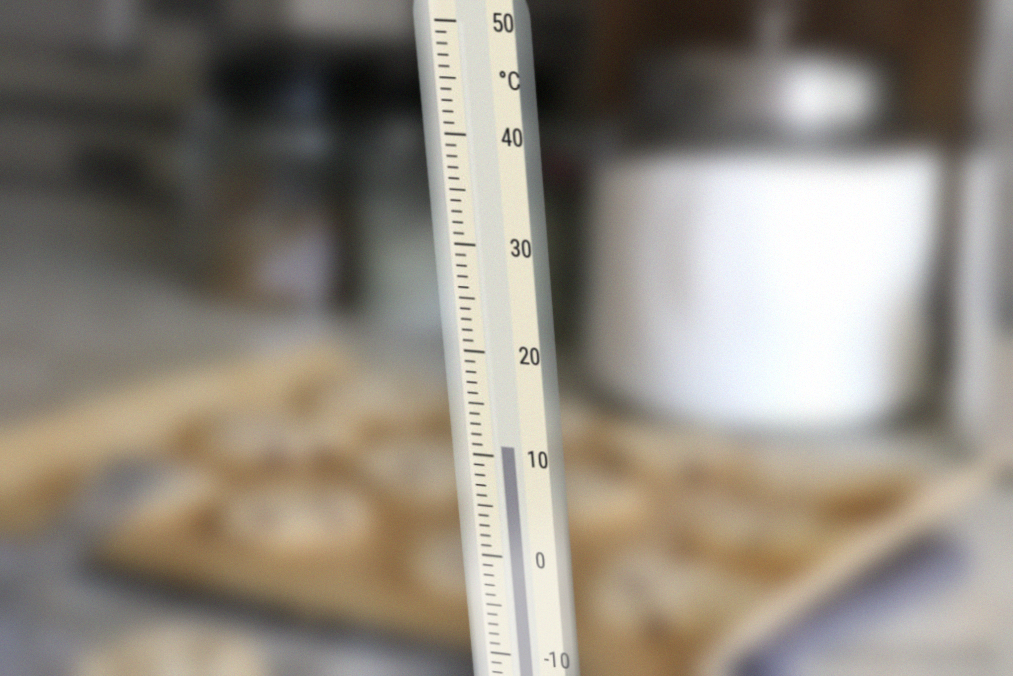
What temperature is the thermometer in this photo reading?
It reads 11 °C
